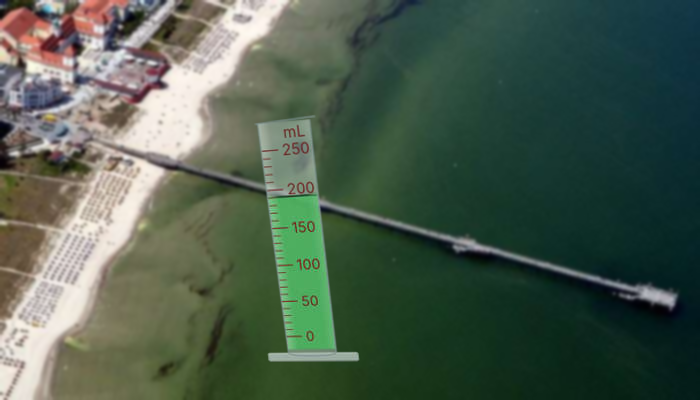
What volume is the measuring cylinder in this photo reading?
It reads 190 mL
